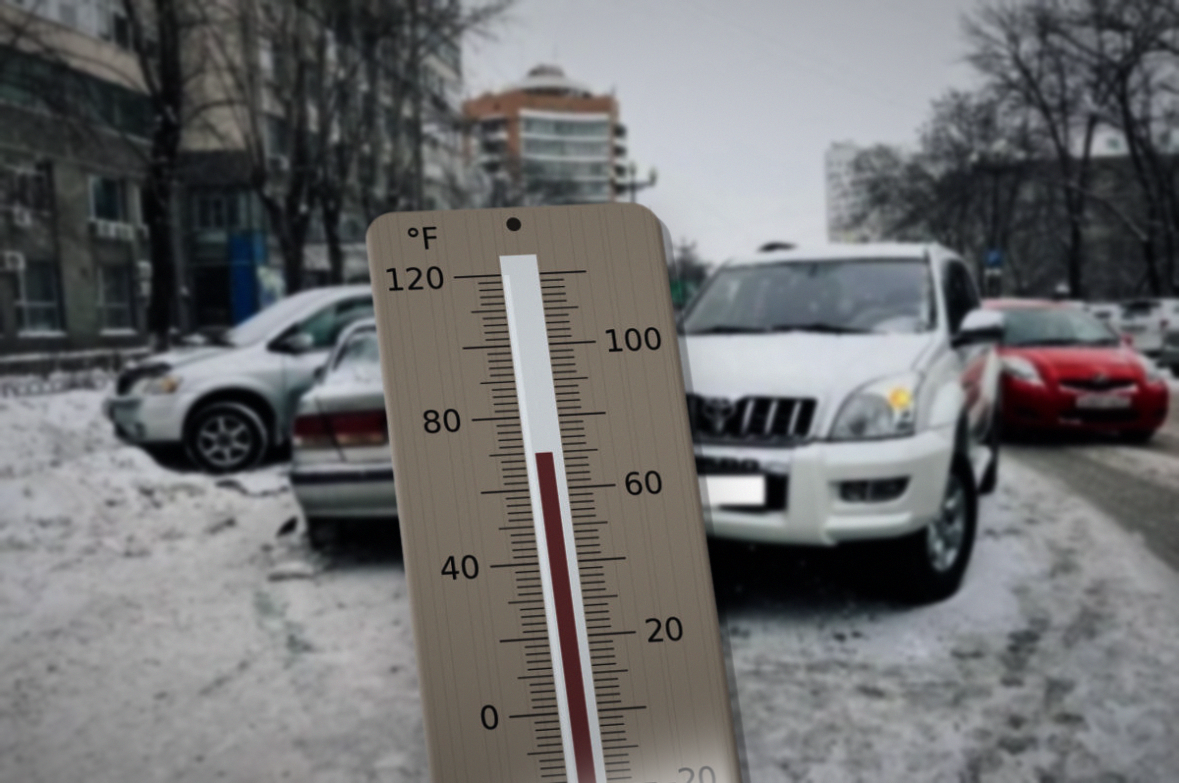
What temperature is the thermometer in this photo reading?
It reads 70 °F
